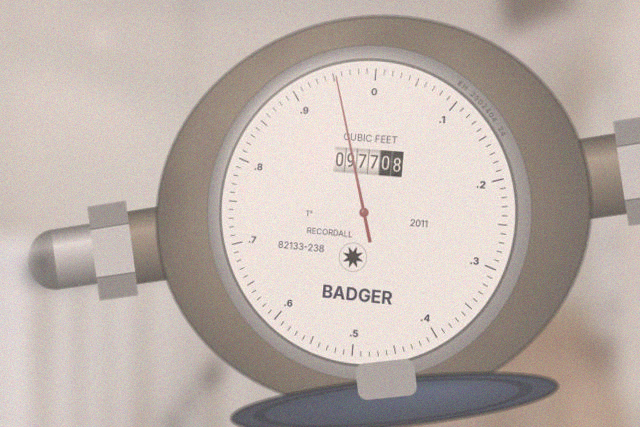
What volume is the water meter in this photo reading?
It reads 97707.95 ft³
